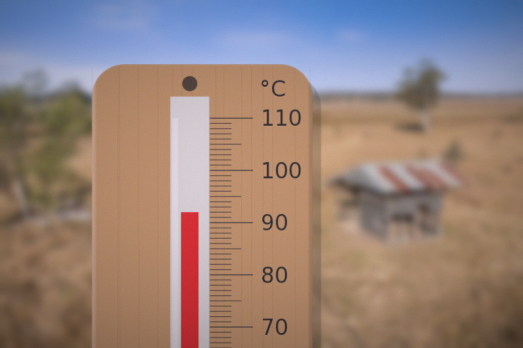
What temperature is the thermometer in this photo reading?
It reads 92 °C
